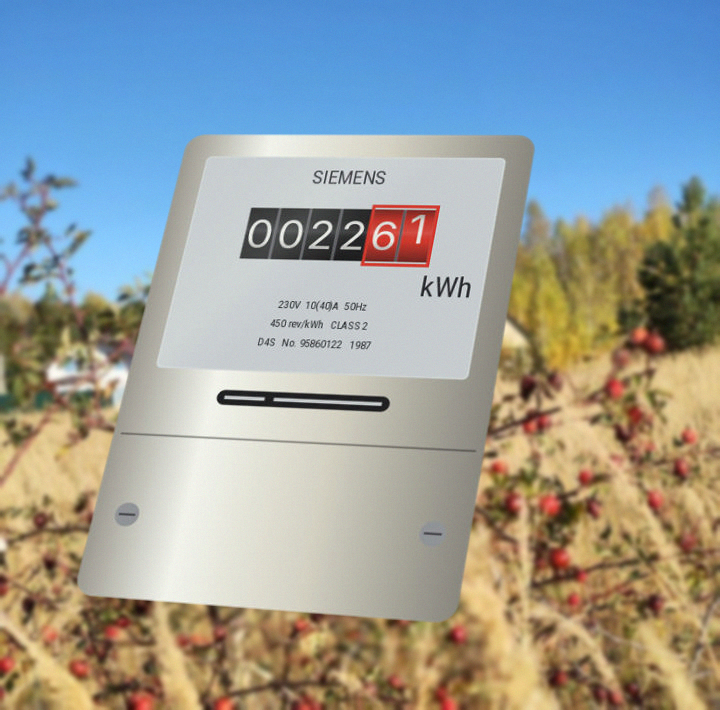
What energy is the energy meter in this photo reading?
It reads 22.61 kWh
